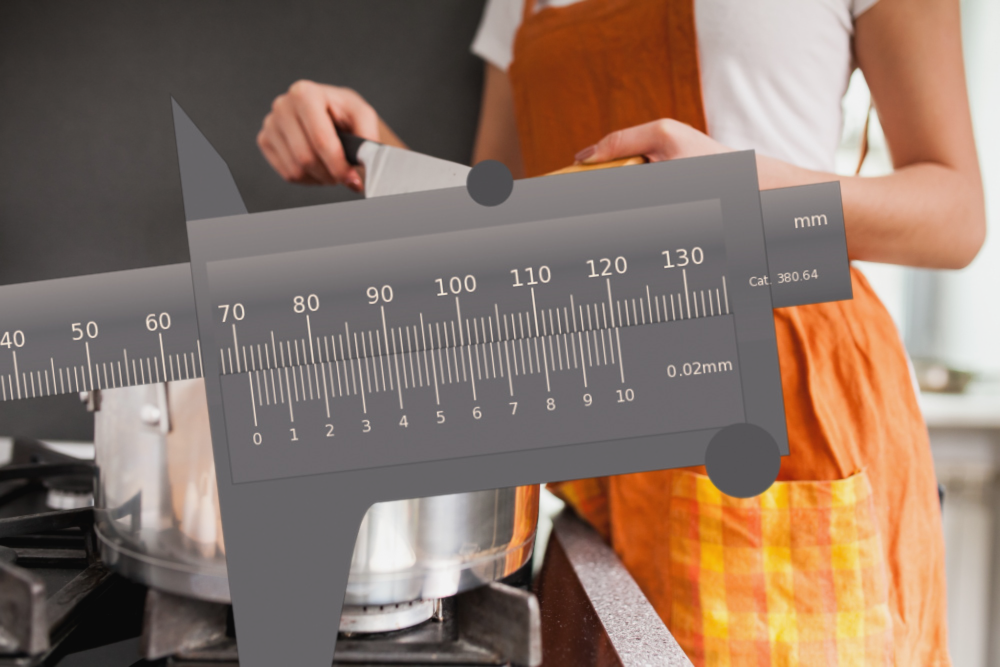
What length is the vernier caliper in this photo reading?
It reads 71.4 mm
